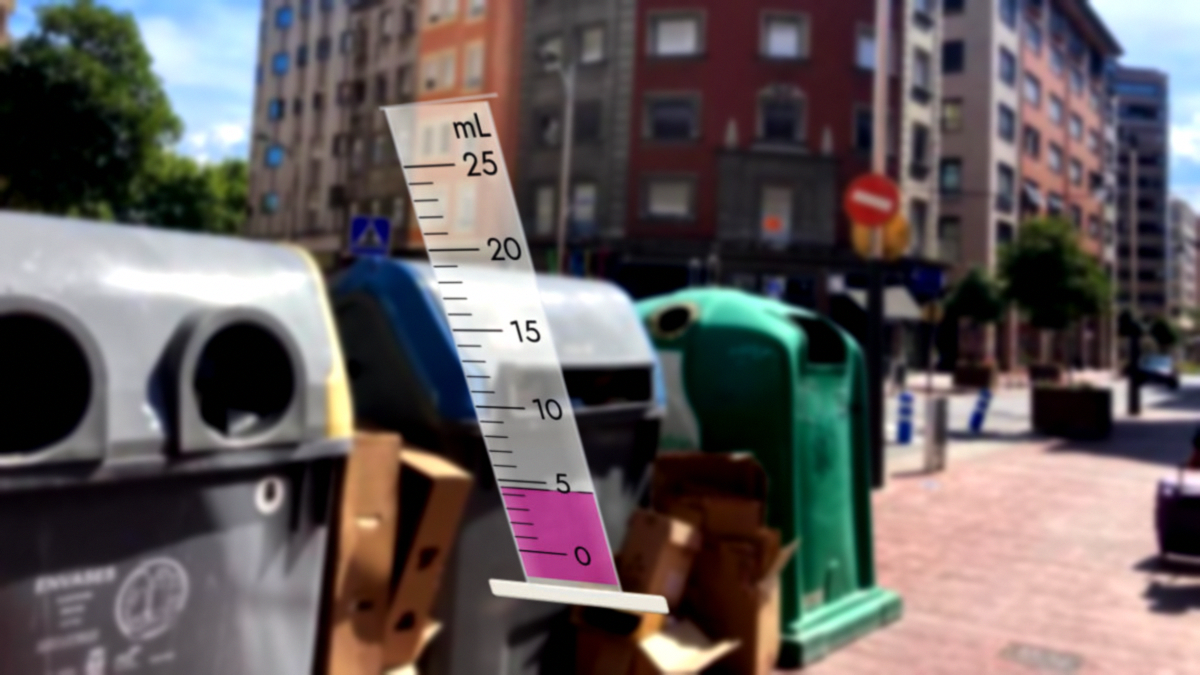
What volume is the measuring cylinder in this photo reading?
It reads 4.5 mL
